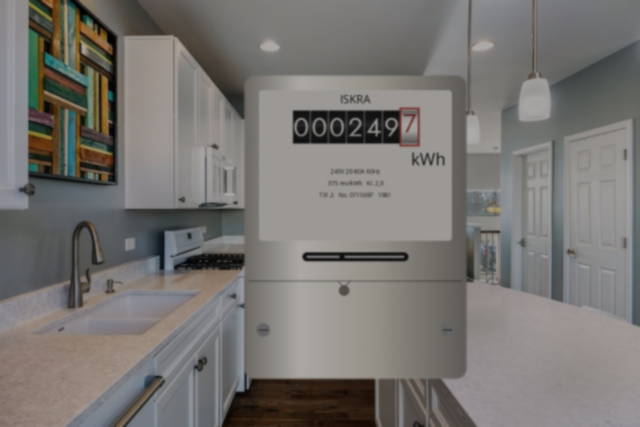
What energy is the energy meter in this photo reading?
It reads 249.7 kWh
